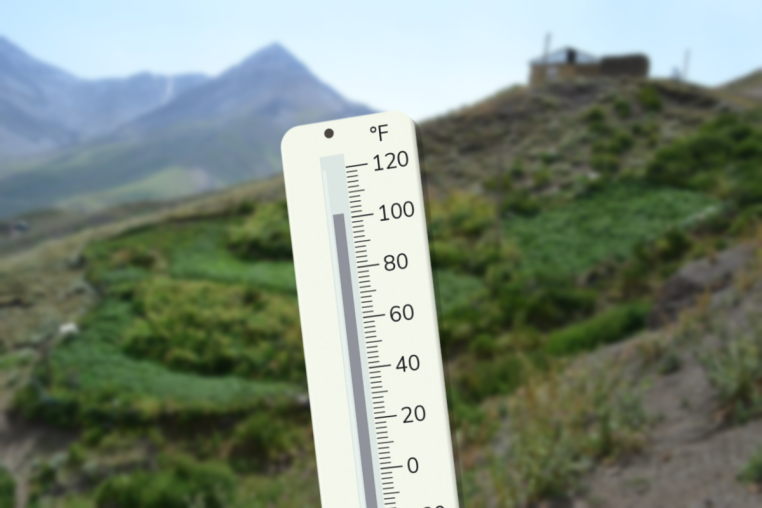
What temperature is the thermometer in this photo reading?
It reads 102 °F
